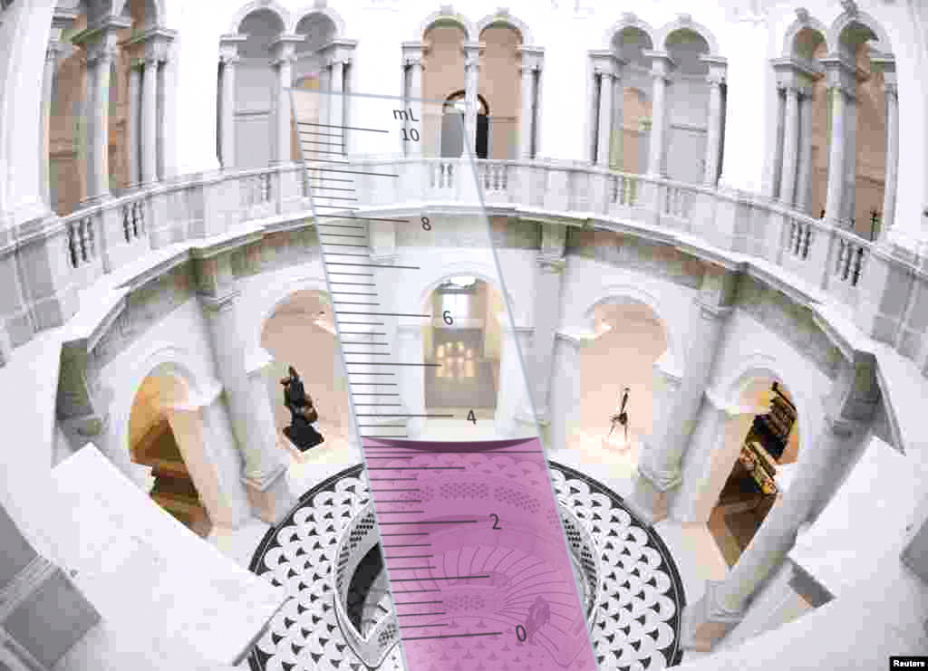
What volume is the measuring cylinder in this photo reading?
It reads 3.3 mL
